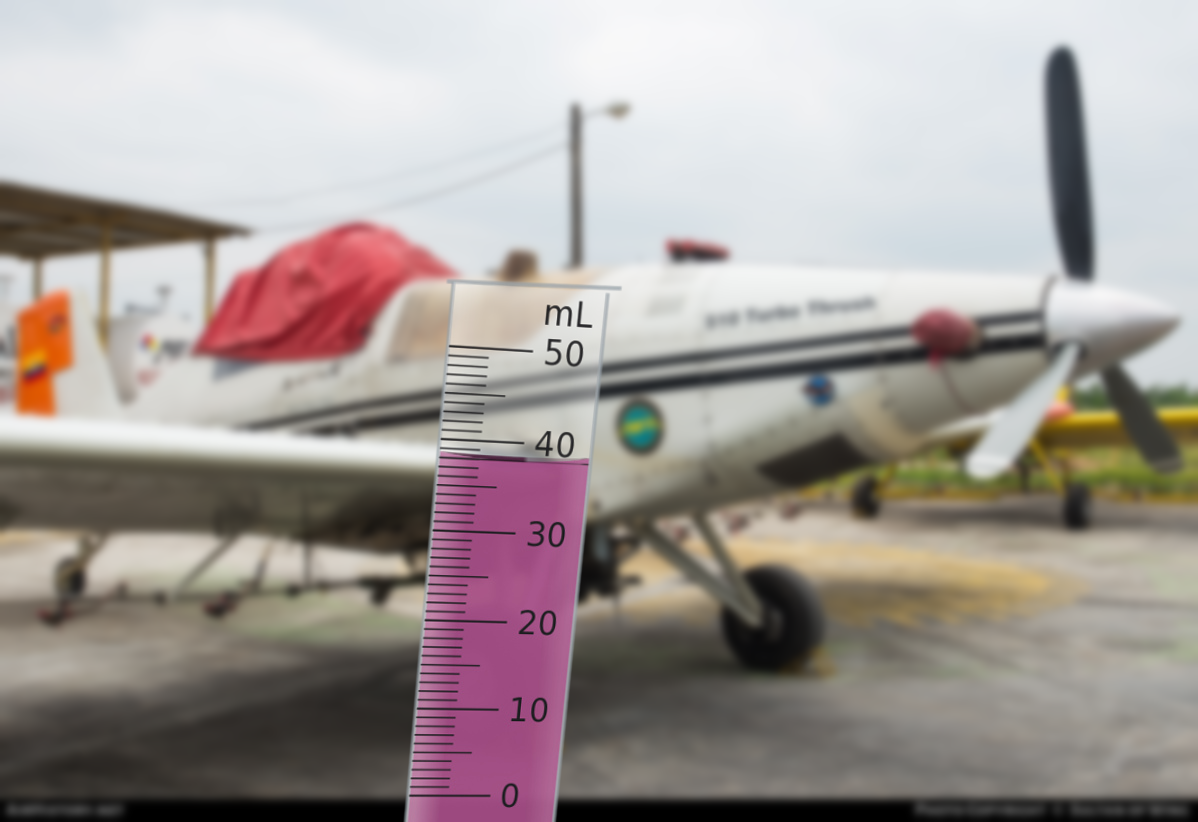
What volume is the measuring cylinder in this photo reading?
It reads 38 mL
